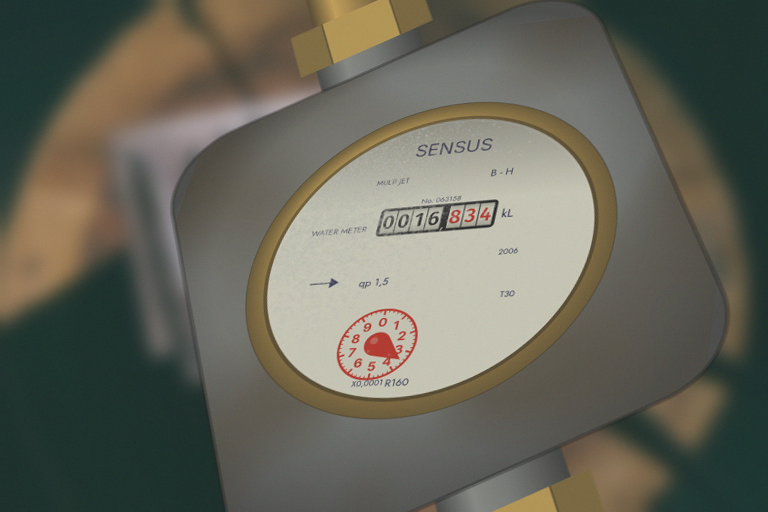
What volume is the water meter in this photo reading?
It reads 16.8343 kL
